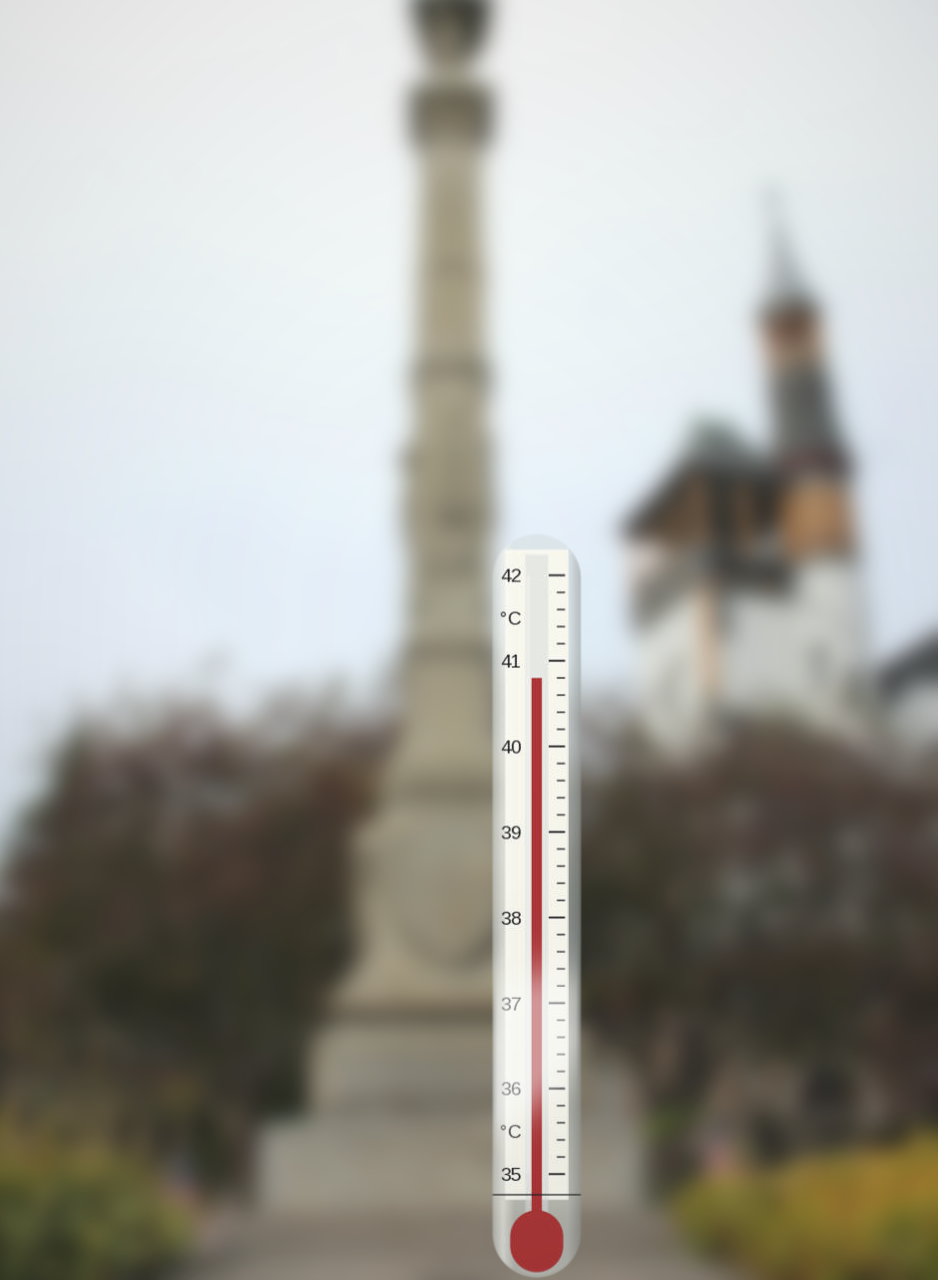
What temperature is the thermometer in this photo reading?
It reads 40.8 °C
